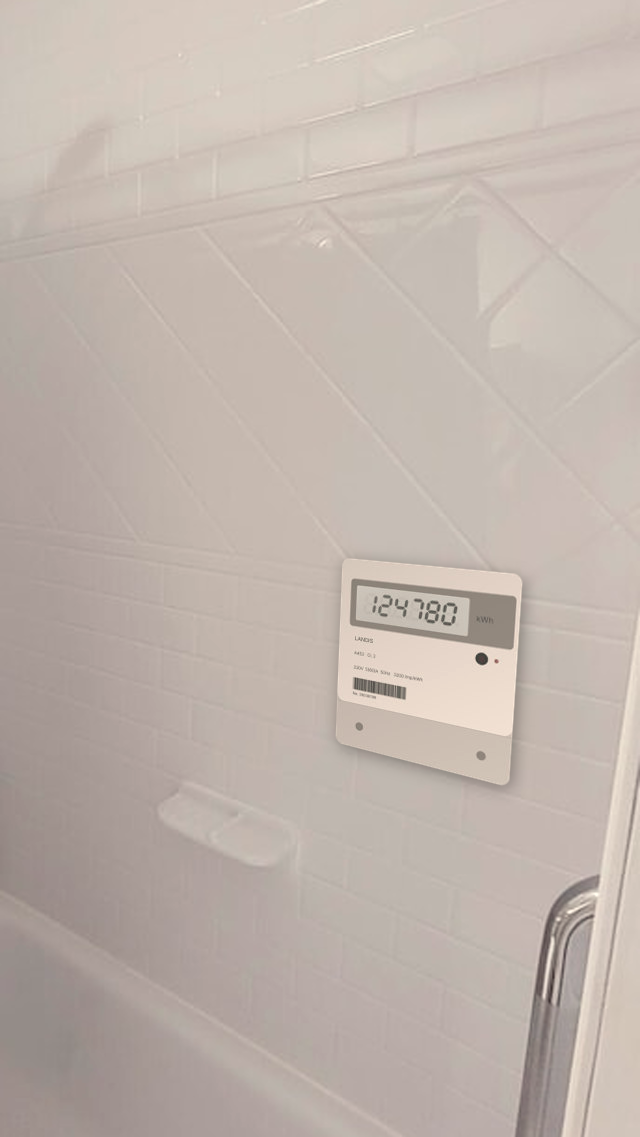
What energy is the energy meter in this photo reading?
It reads 124780 kWh
